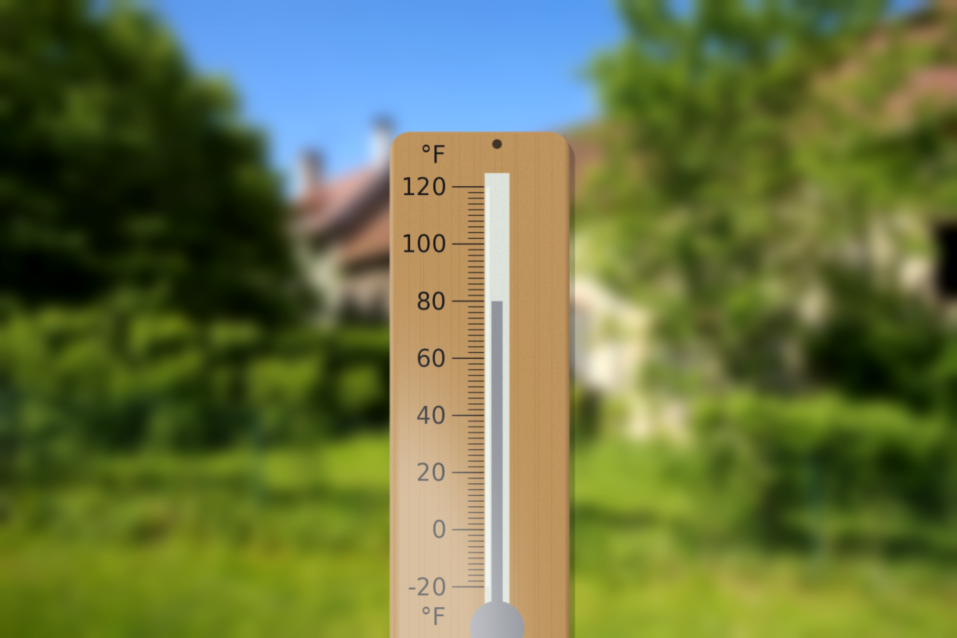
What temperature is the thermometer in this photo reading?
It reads 80 °F
